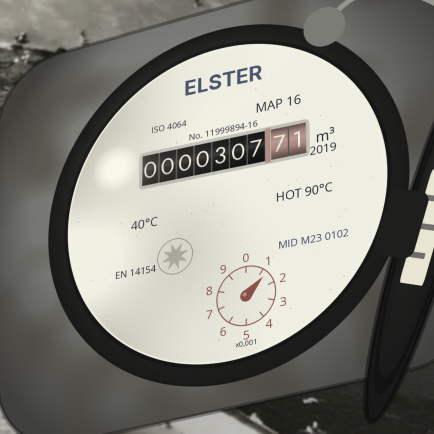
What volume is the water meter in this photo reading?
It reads 307.711 m³
